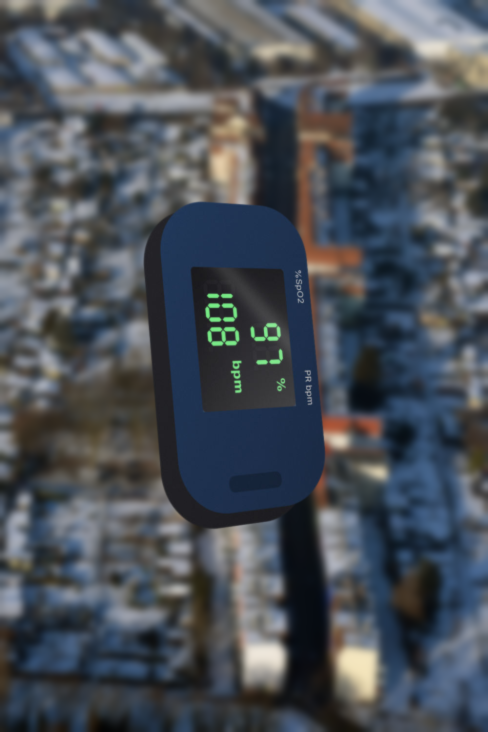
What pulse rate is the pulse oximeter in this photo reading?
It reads 108 bpm
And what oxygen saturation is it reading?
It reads 97 %
